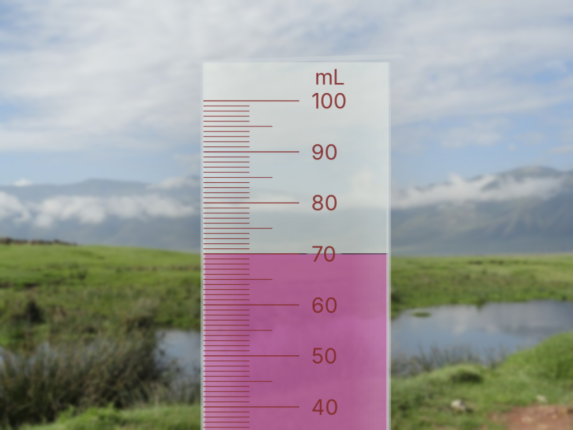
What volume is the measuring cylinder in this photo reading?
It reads 70 mL
